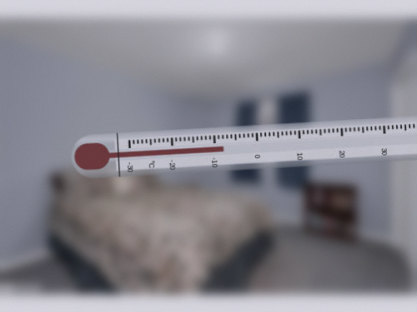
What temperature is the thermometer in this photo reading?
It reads -8 °C
